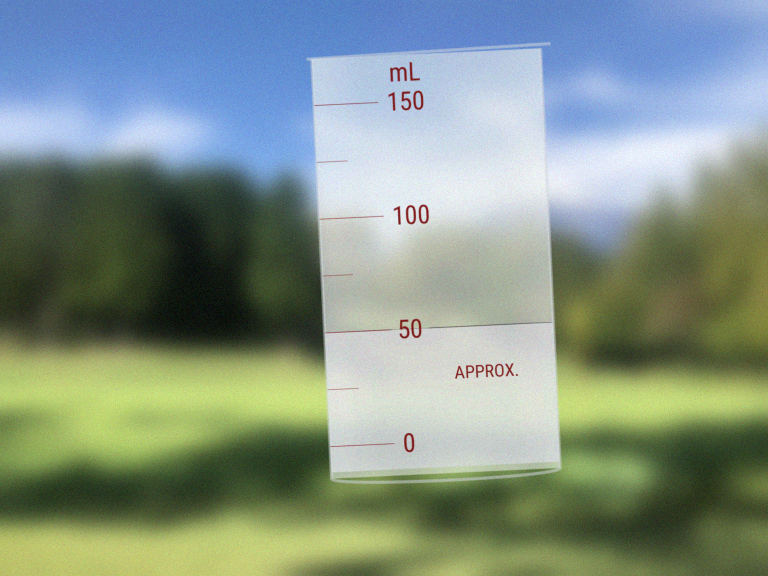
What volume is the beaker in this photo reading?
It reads 50 mL
